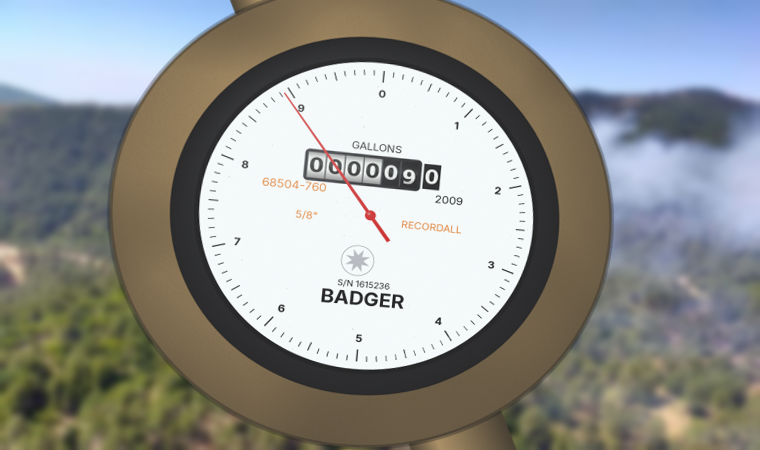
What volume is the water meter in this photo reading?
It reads 88.9 gal
